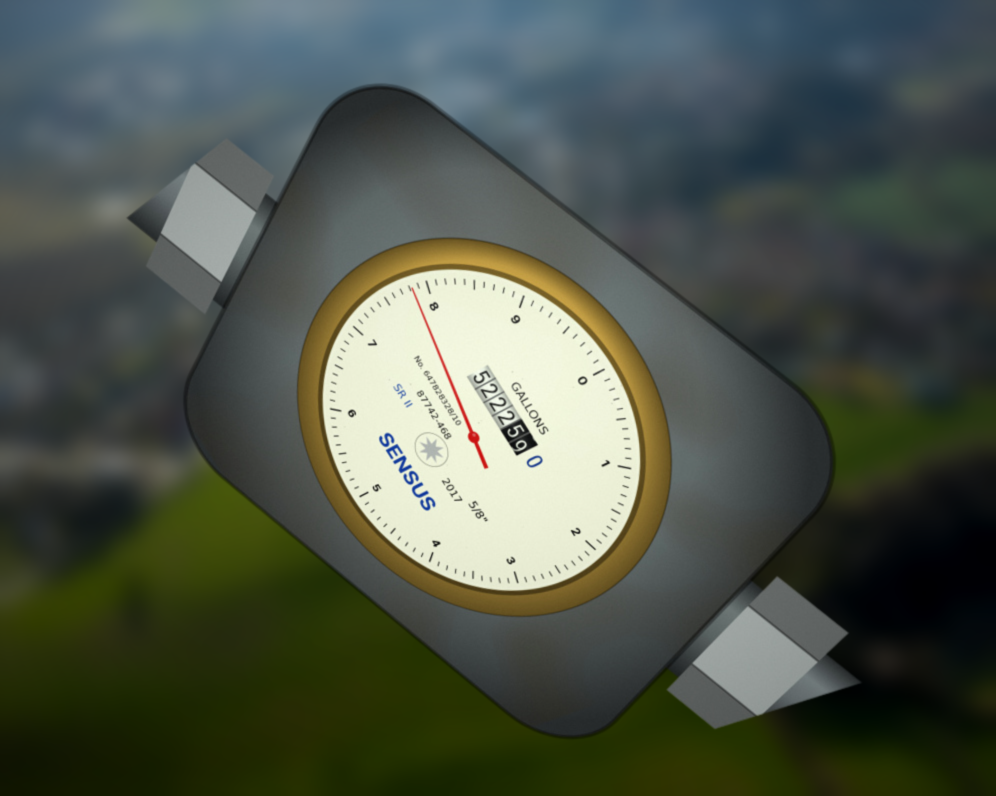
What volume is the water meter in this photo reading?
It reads 5222587.8 gal
